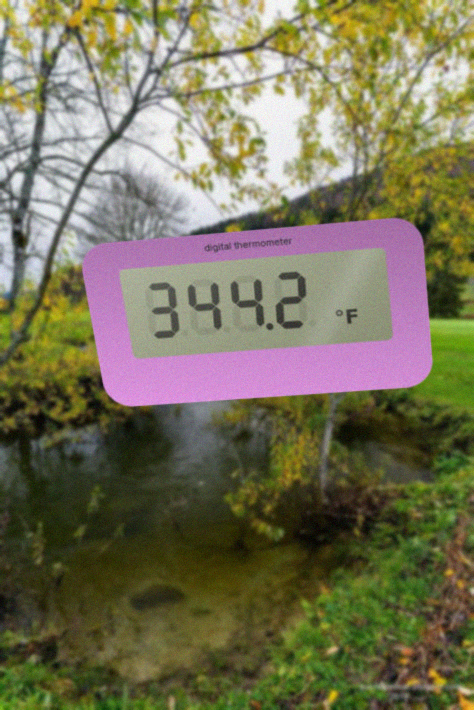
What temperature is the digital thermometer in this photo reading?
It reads 344.2 °F
